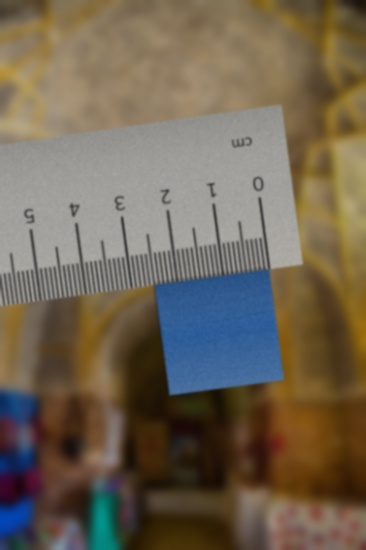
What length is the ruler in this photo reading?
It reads 2.5 cm
